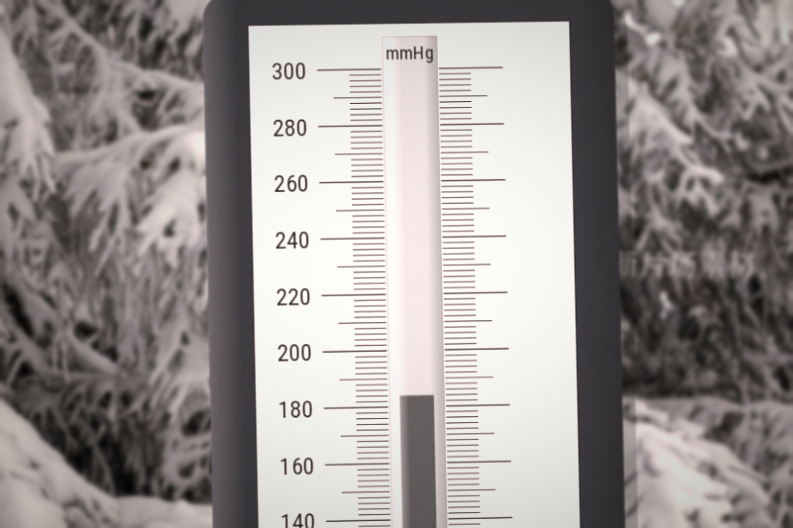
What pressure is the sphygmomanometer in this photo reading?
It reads 184 mmHg
